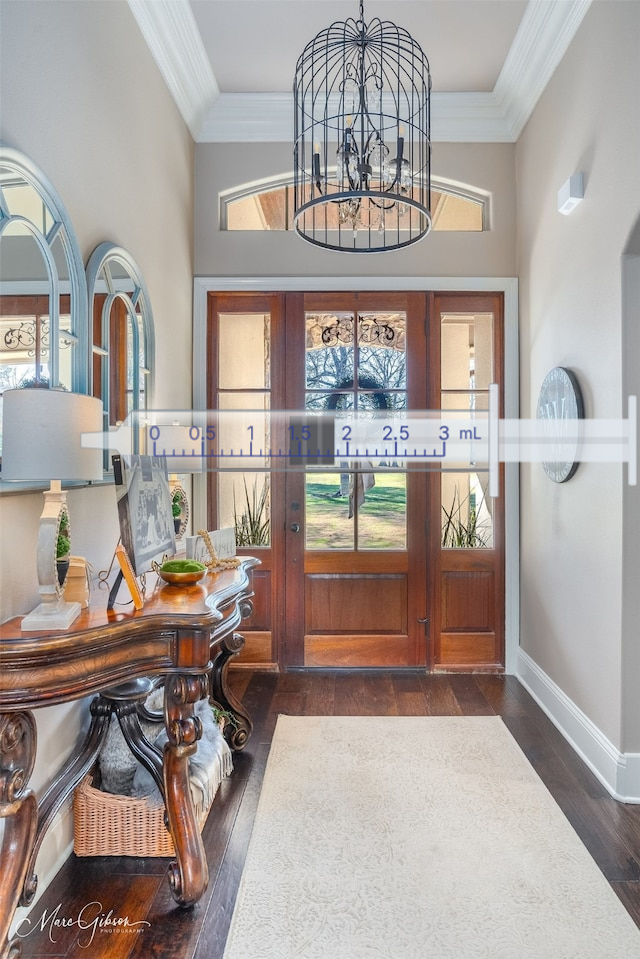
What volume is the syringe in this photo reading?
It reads 1.4 mL
